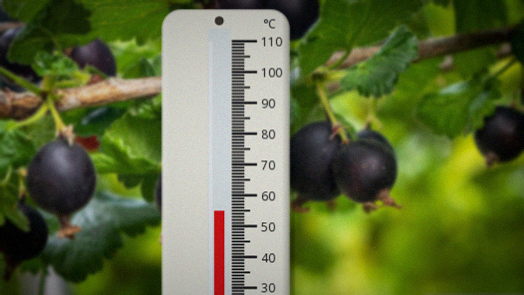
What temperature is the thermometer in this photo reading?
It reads 55 °C
